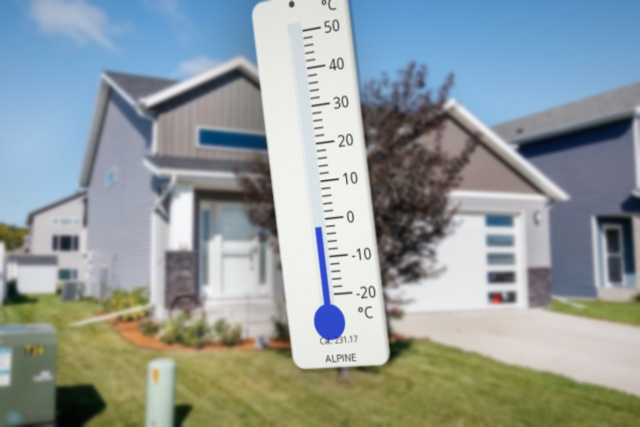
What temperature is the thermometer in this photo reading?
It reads -2 °C
